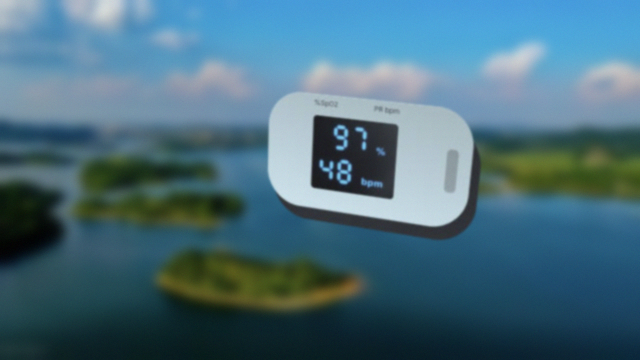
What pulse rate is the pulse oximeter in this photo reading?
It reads 48 bpm
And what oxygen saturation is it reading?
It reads 97 %
